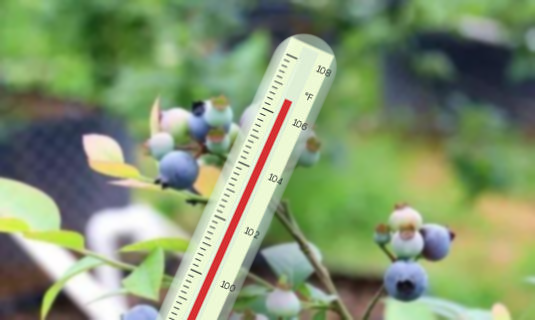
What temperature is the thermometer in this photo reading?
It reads 106.6 °F
